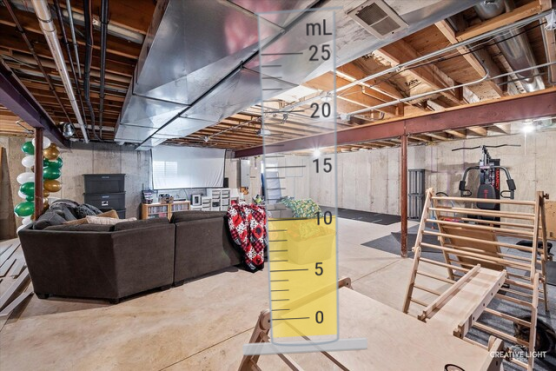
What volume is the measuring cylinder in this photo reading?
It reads 10 mL
